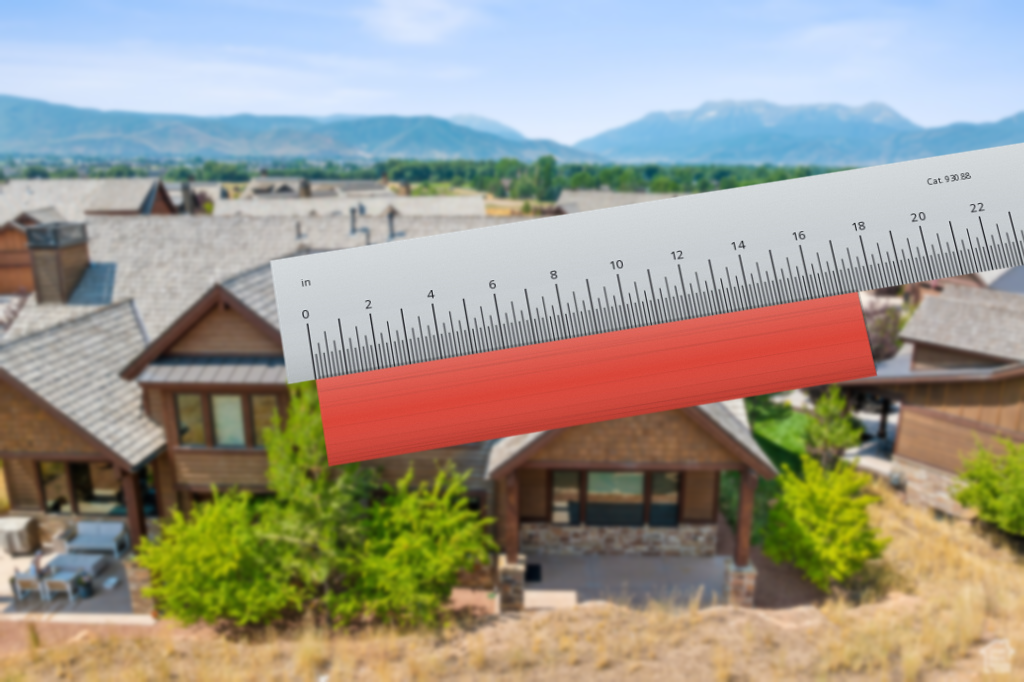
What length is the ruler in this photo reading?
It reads 17.5 in
